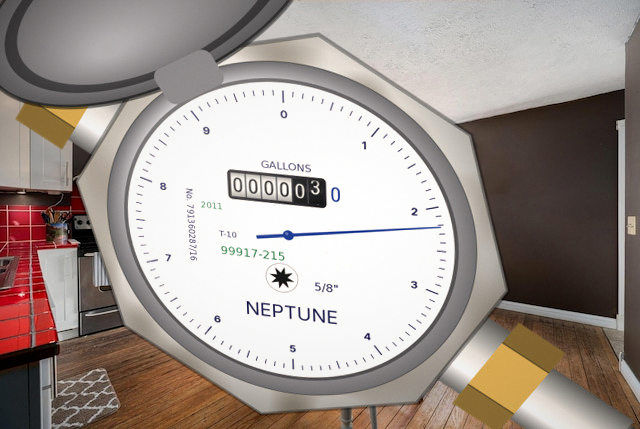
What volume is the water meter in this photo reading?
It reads 32.2 gal
